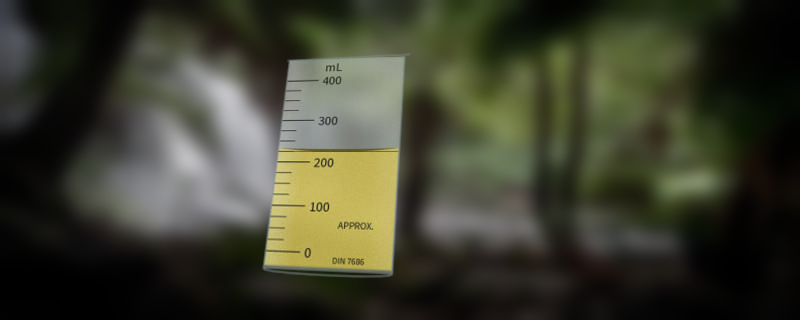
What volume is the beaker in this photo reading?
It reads 225 mL
